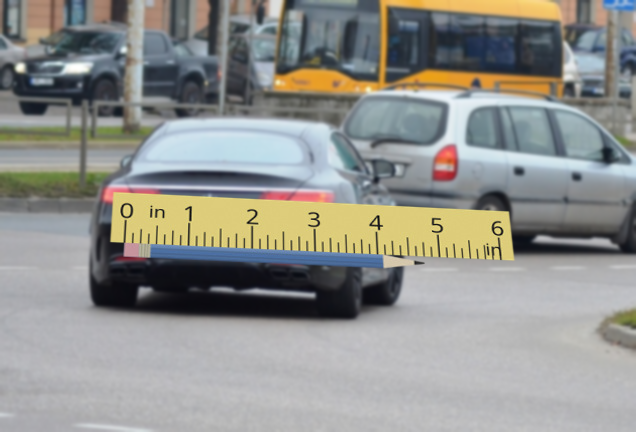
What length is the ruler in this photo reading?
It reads 4.75 in
